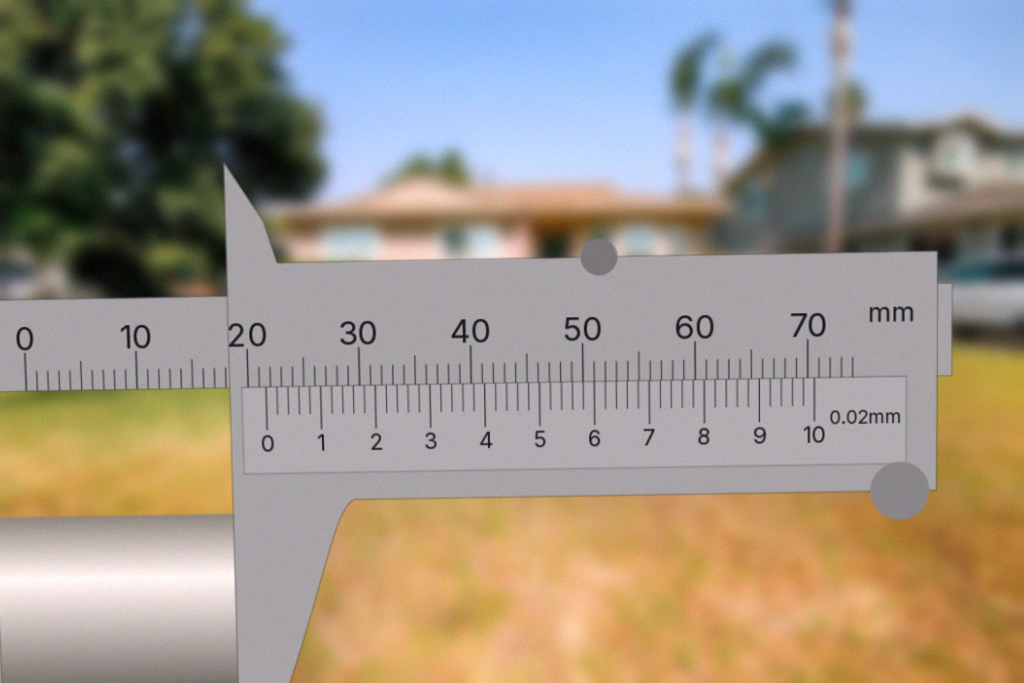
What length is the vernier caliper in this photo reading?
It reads 21.6 mm
